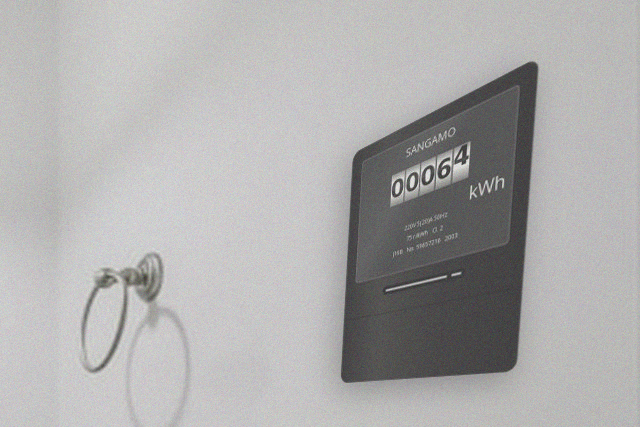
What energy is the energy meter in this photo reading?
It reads 64 kWh
